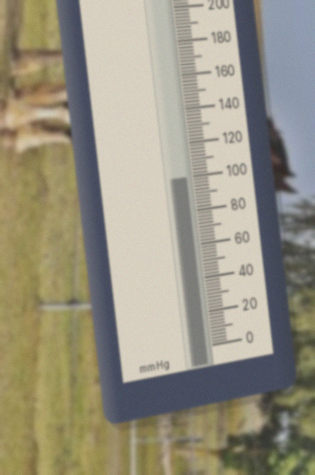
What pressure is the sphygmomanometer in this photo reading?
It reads 100 mmHg
